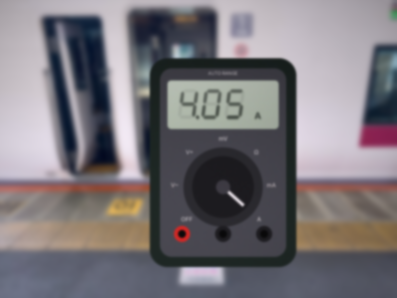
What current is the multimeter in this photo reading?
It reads 4.05 A
